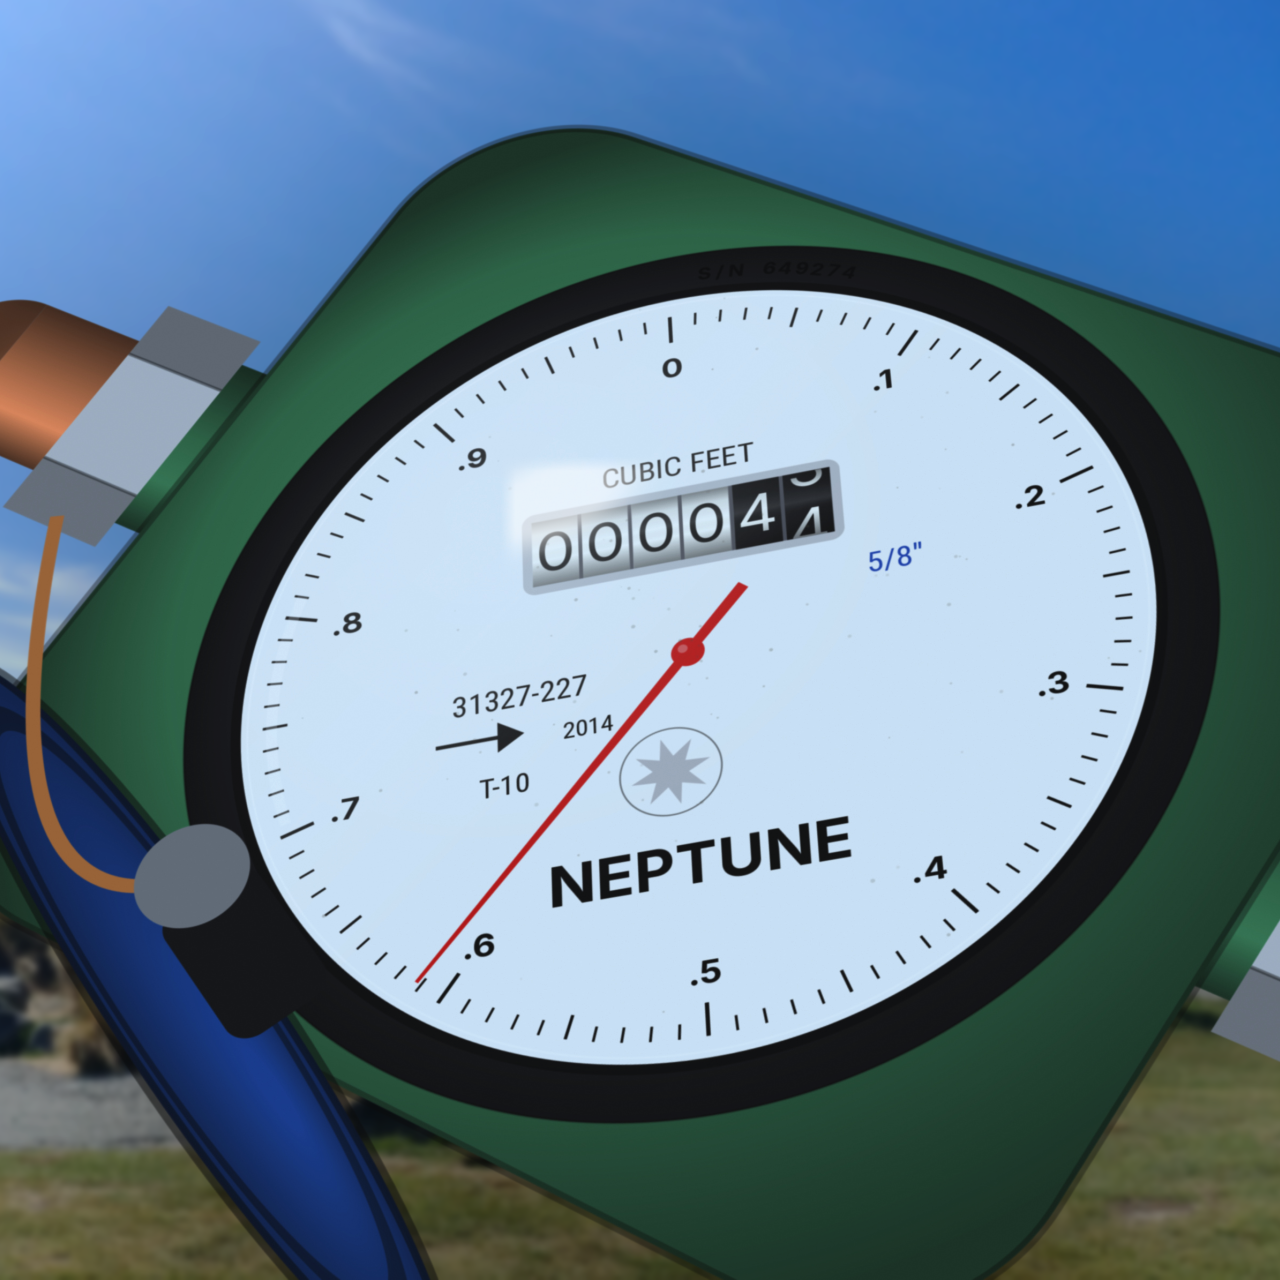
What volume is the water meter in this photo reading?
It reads 43.61 ft³
